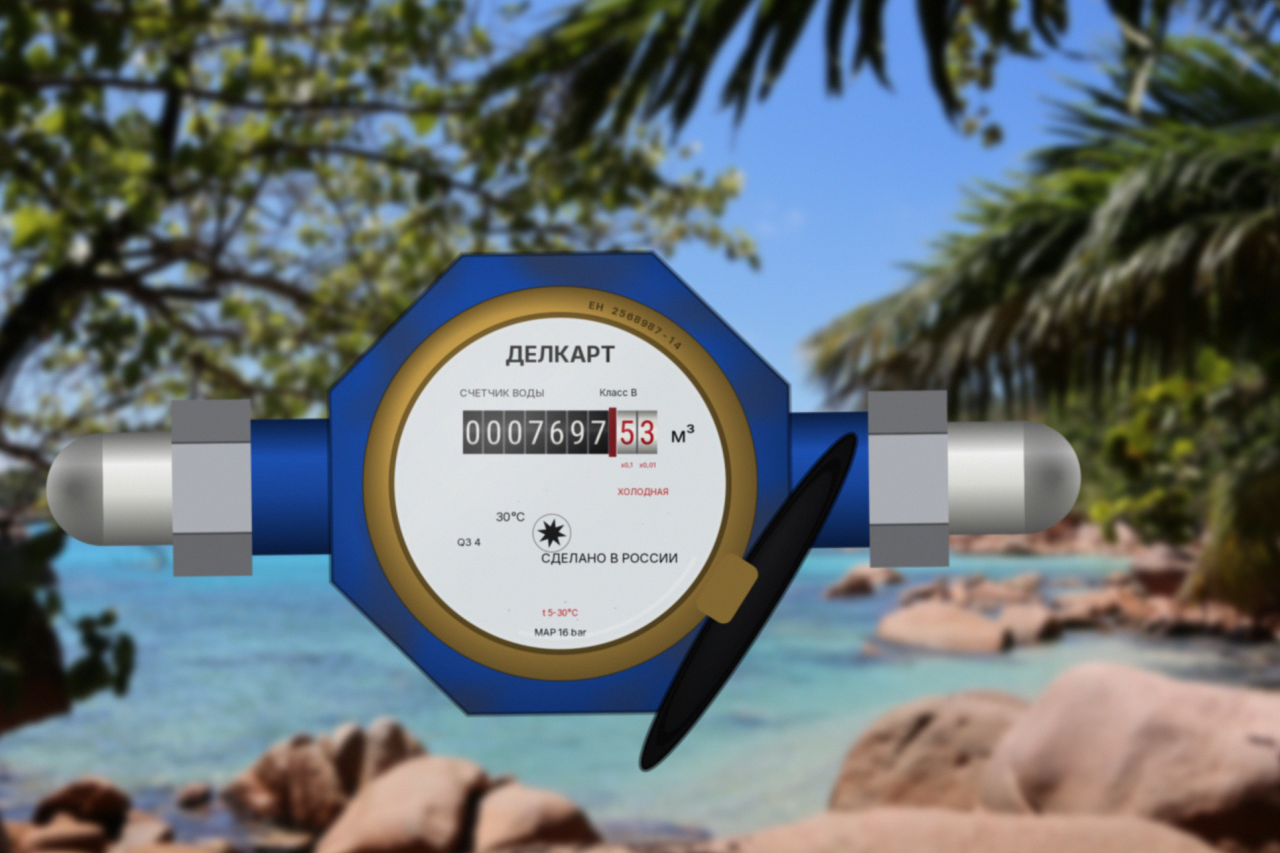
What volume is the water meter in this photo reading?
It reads 7697.53 m³
